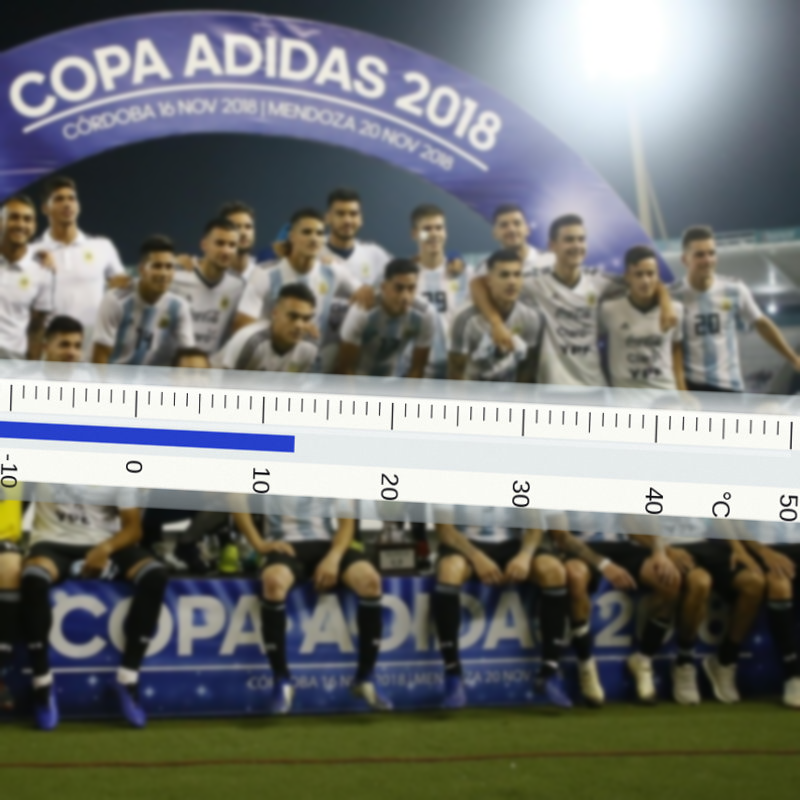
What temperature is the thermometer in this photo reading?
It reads 12.5 °C
